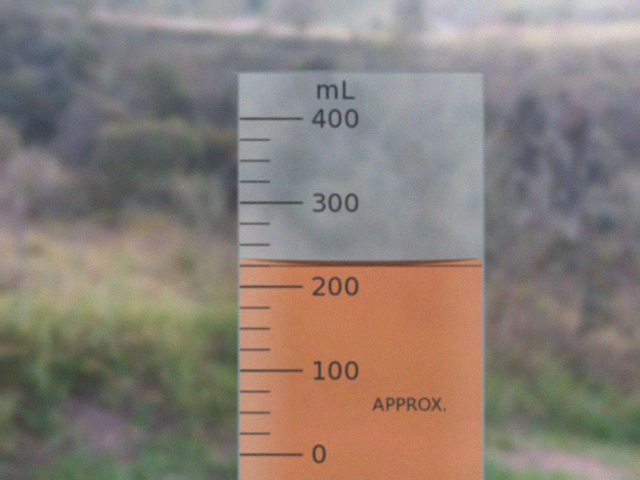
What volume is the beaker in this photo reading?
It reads 225 mL
